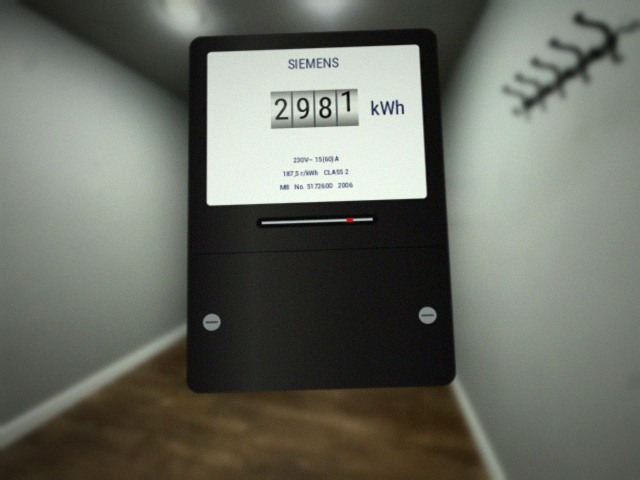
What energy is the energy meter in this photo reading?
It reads 2981 kWh
